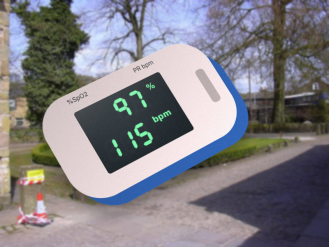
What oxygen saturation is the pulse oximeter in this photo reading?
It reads 97 %
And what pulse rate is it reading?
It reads 115 bpm
